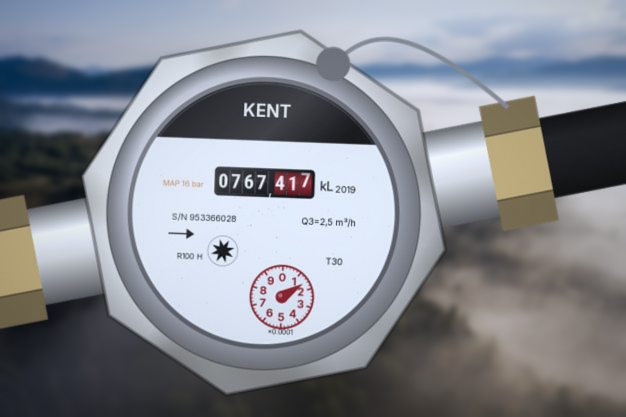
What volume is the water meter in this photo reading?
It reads 767.4171 kL
